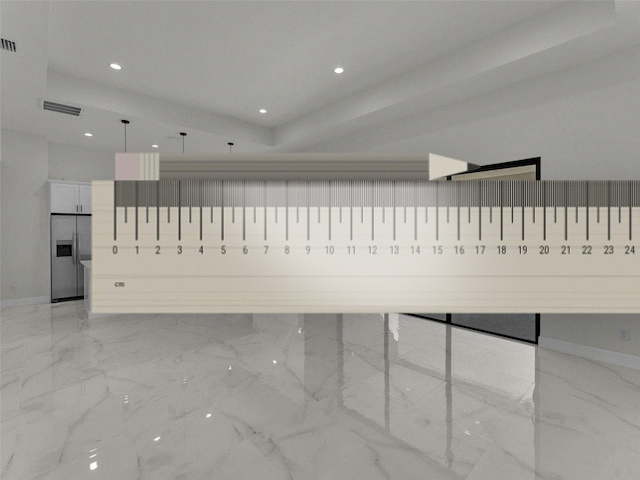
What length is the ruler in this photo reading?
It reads 17 cm
